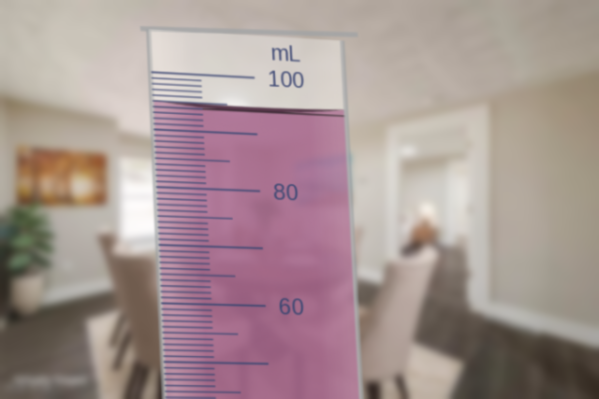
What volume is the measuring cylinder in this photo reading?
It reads 94 mL
